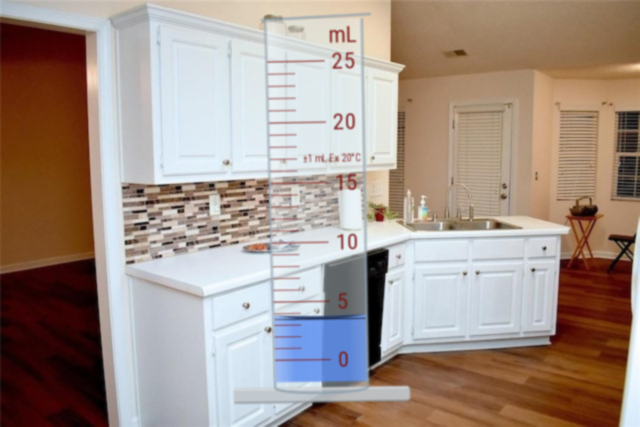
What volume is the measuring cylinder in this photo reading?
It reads 3.5 mL
